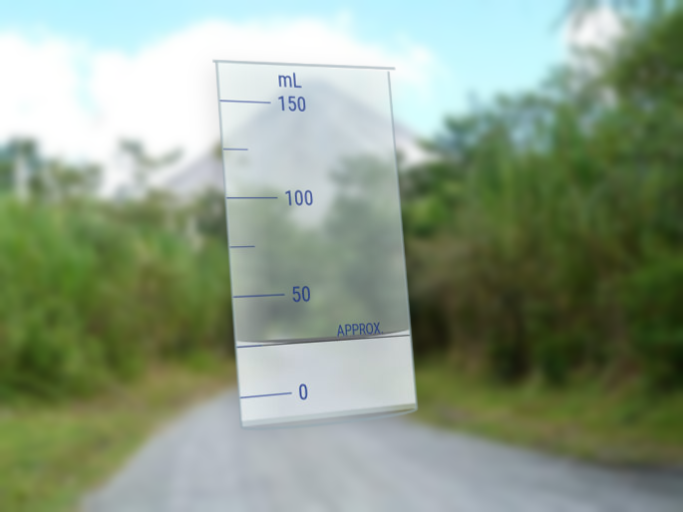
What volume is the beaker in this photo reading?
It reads 25 mL
